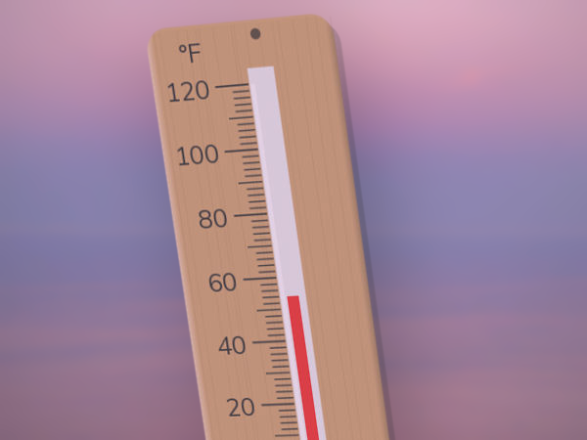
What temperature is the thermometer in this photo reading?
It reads 54 °F
